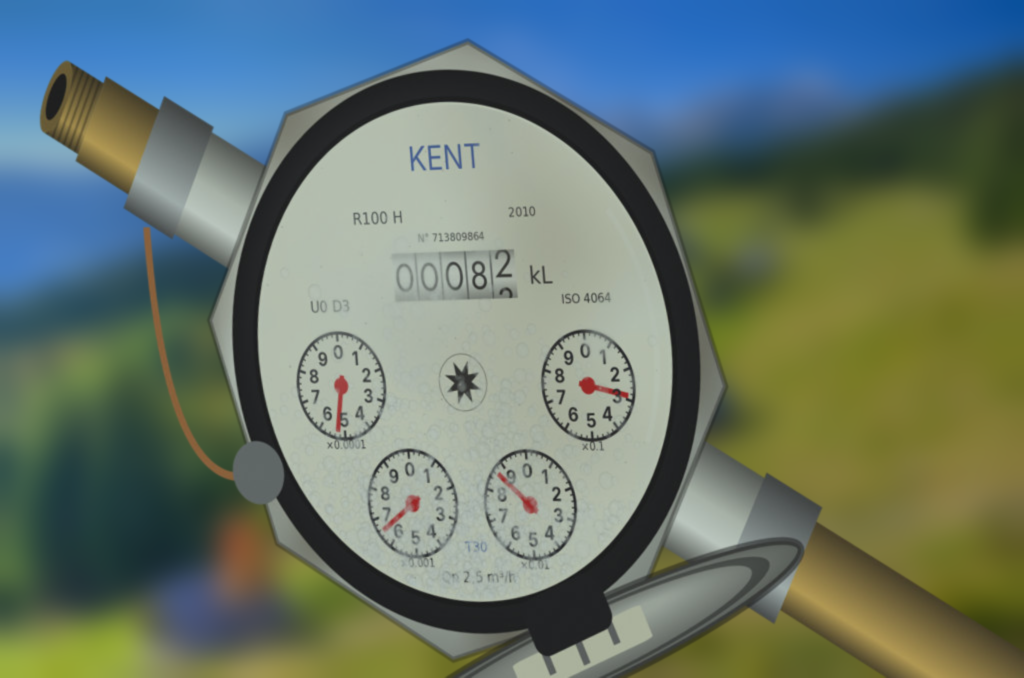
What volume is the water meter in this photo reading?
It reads 82.2865 kL
